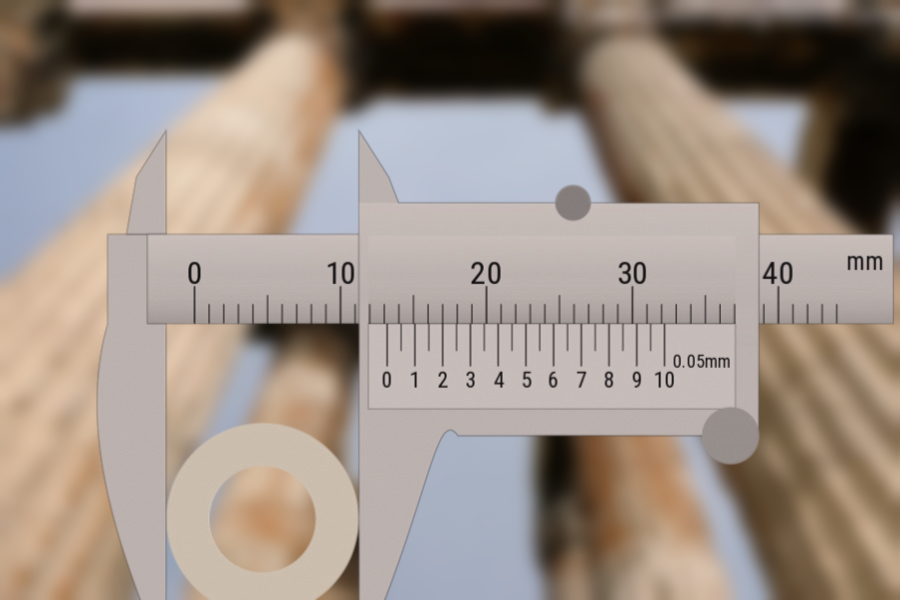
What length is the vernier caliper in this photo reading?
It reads 13.2 mm
